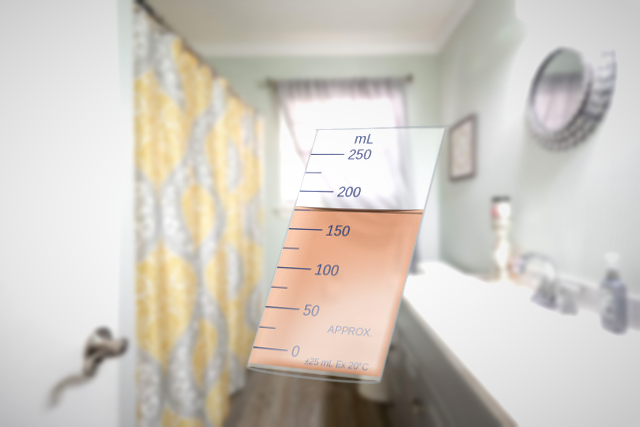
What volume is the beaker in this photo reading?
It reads 175 mL
